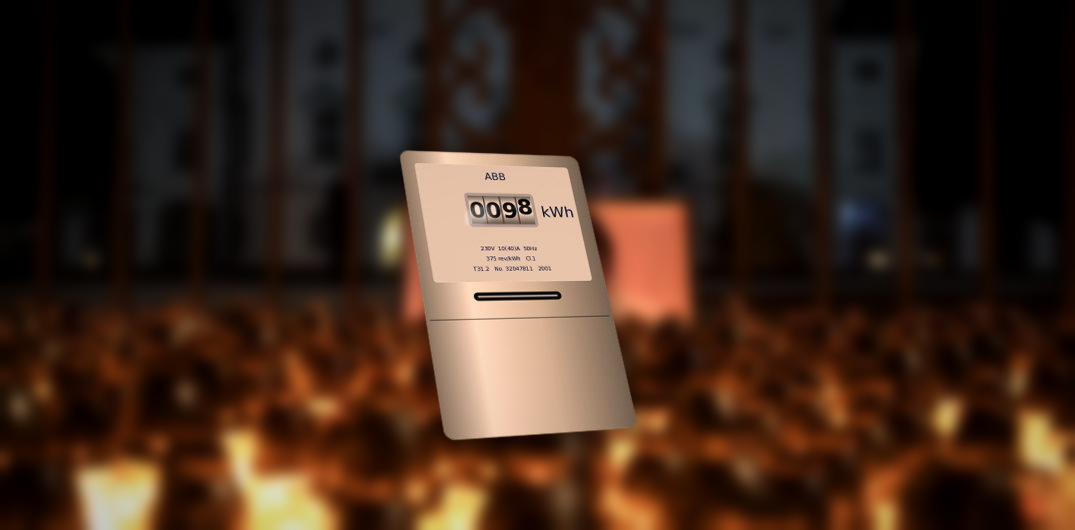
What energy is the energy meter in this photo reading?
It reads 98 kWh
